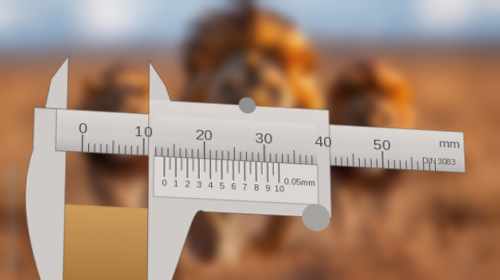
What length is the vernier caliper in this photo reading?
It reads 13.4 mm
